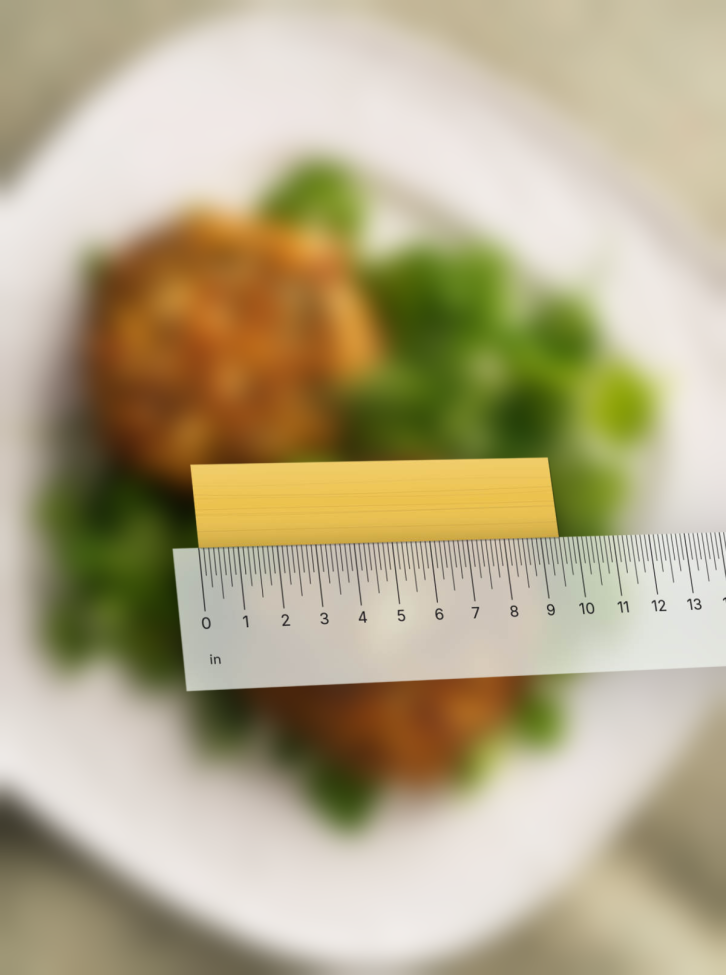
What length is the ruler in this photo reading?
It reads 9.5 in
